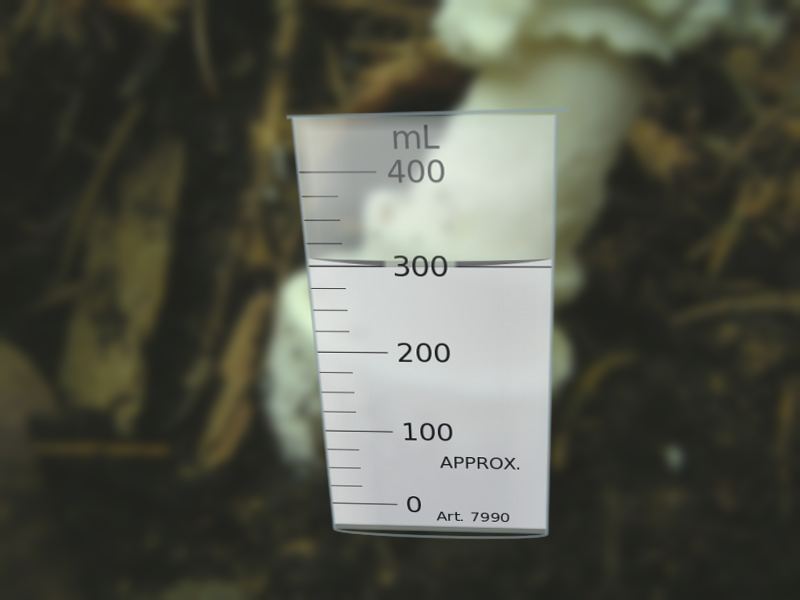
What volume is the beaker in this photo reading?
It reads 300 mL
